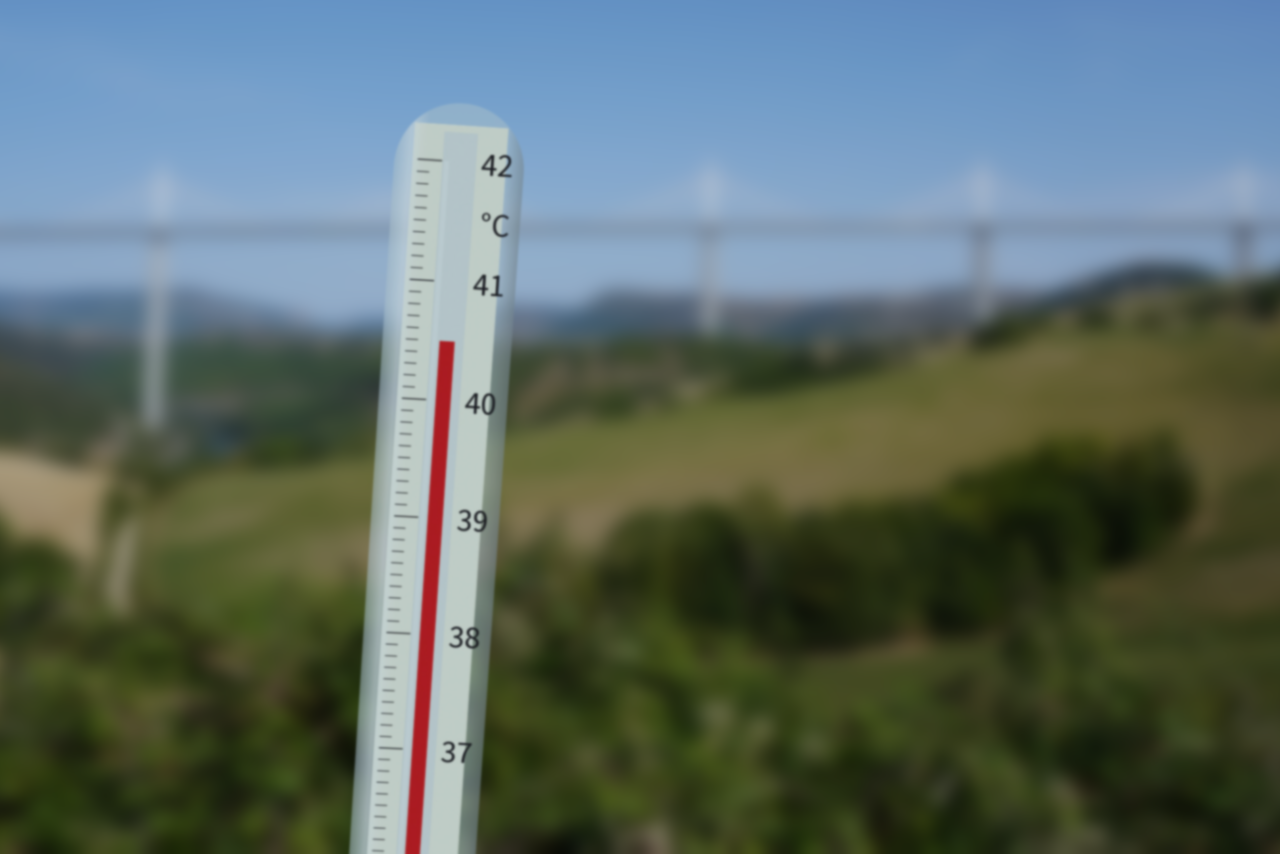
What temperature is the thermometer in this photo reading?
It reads 40.5 °C
